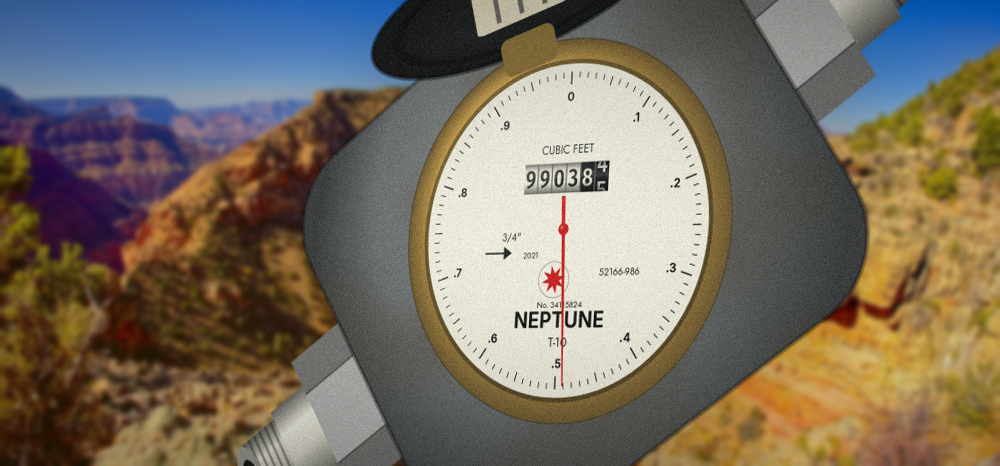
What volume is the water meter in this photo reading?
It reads 990384.49 ft³
